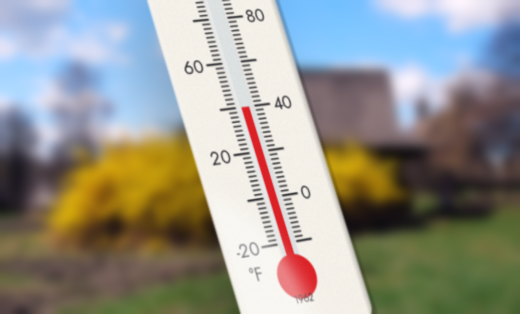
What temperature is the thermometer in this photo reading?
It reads 40 °F
